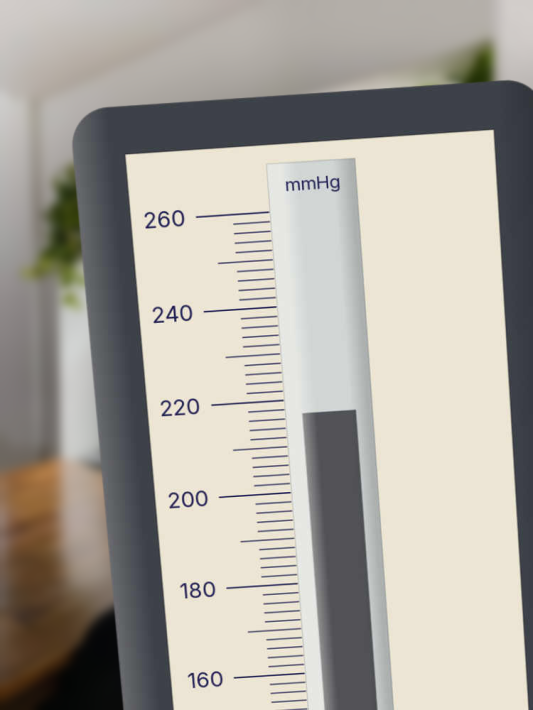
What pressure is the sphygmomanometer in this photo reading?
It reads 217 mmHg
